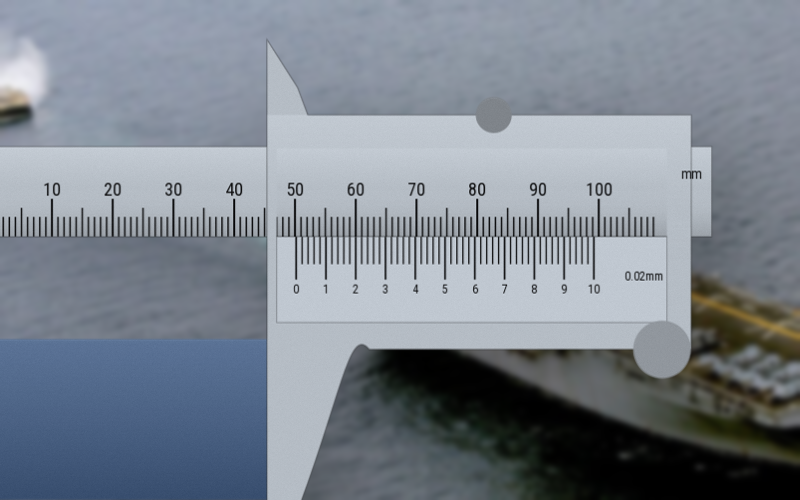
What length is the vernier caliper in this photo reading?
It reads 50.2 mm
